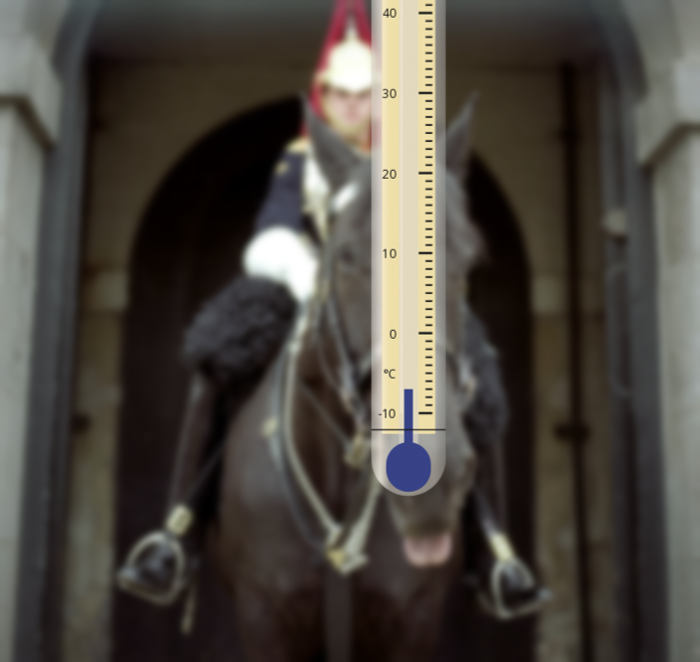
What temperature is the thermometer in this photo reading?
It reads -7 °C
